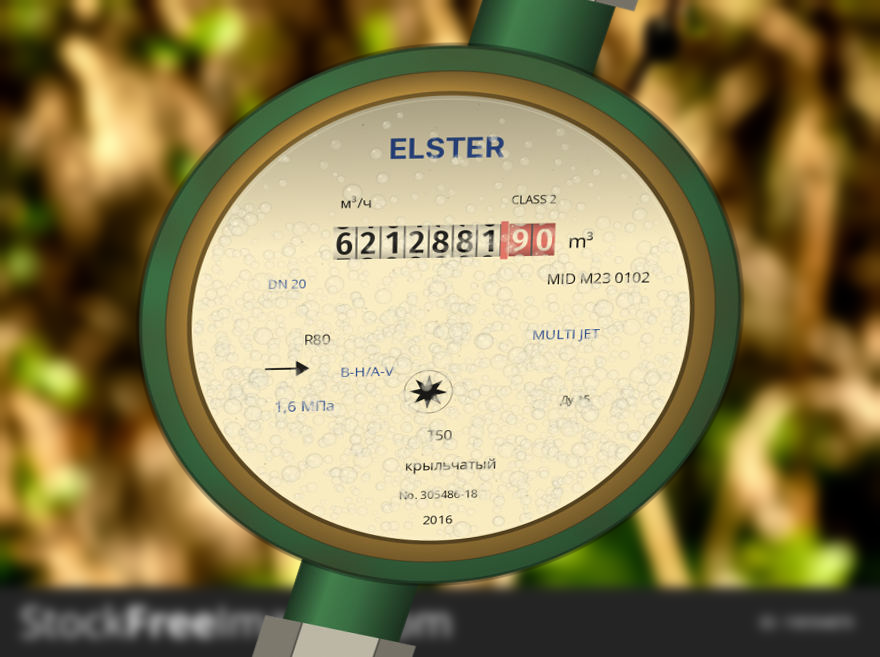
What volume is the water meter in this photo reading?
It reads 6212881.90 m³
